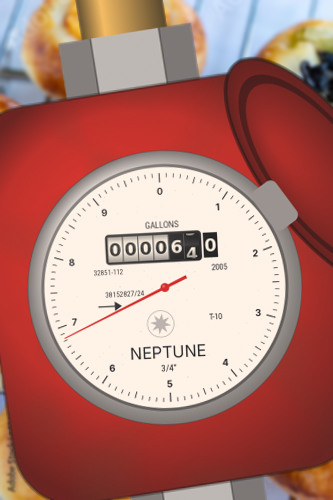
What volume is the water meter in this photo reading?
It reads 636.8 gal
